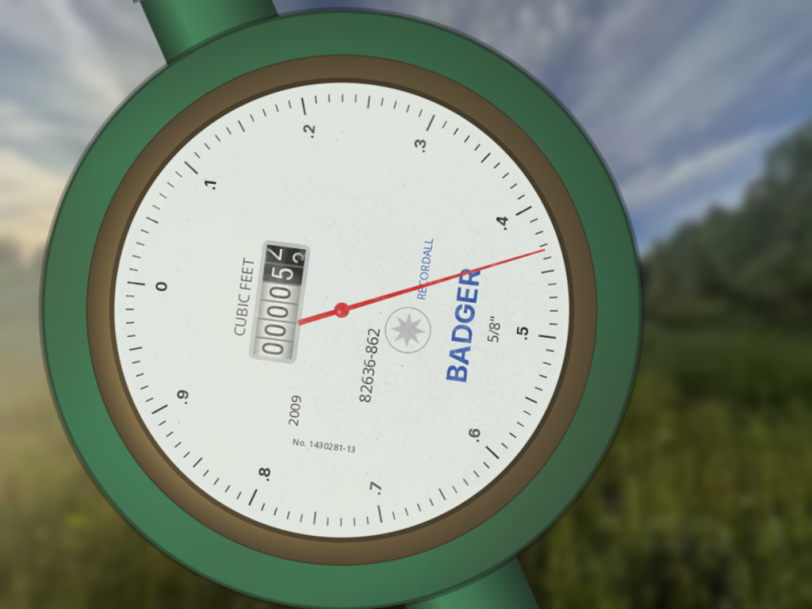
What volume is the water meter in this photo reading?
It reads 52.43 ft³
